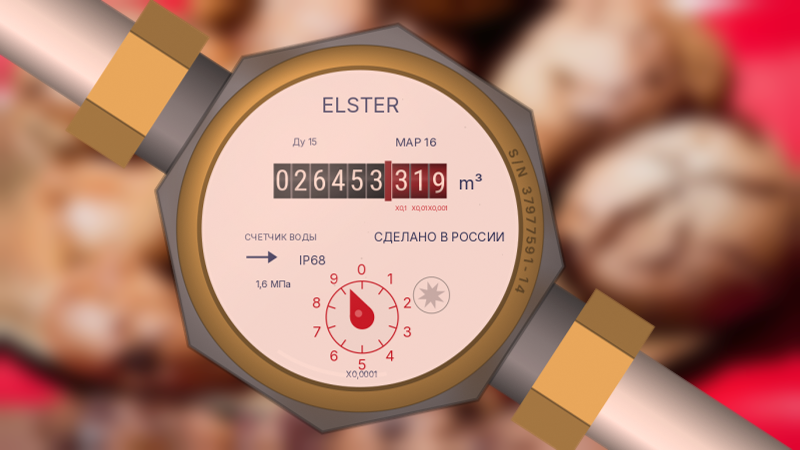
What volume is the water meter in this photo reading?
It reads 26453.3189 m³
